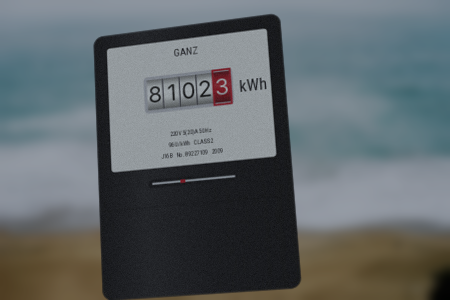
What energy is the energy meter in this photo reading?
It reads 8102.3 kWh
